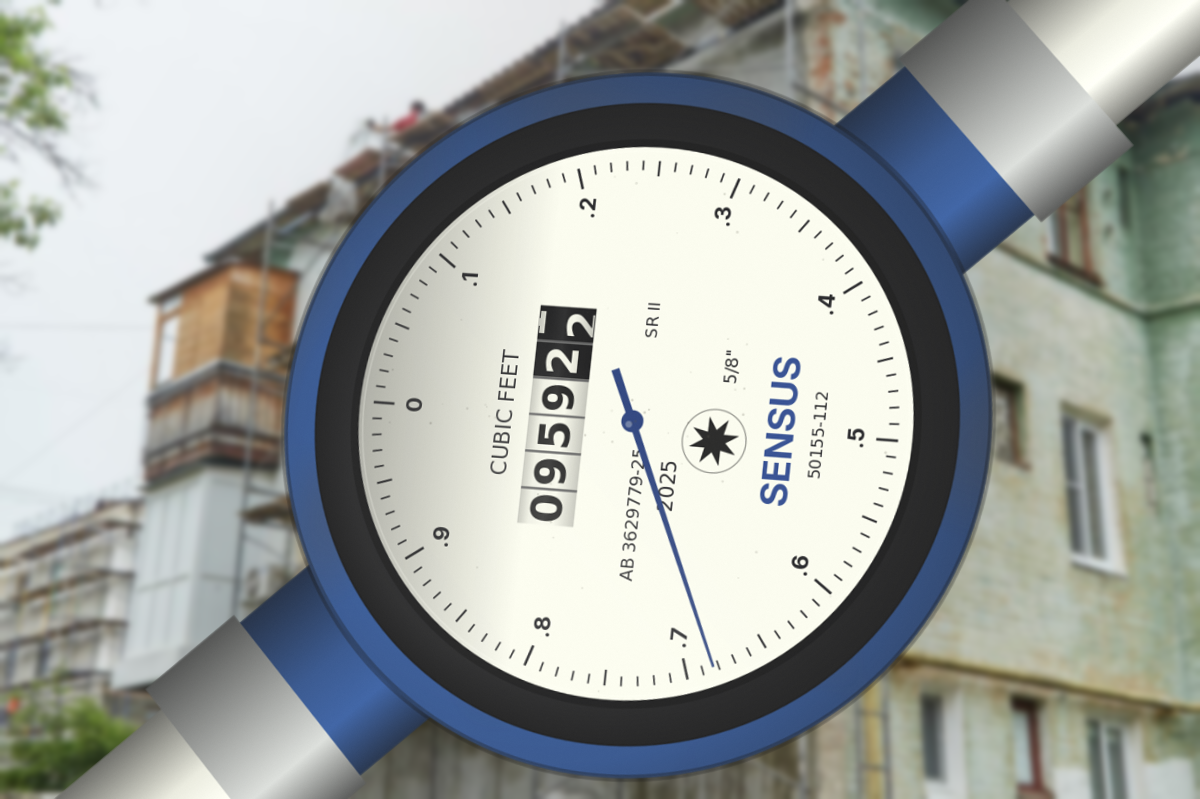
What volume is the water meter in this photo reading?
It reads 95921.68 ft³
